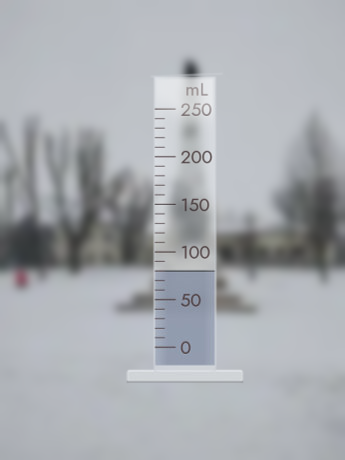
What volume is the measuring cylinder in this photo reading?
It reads 80 mL
